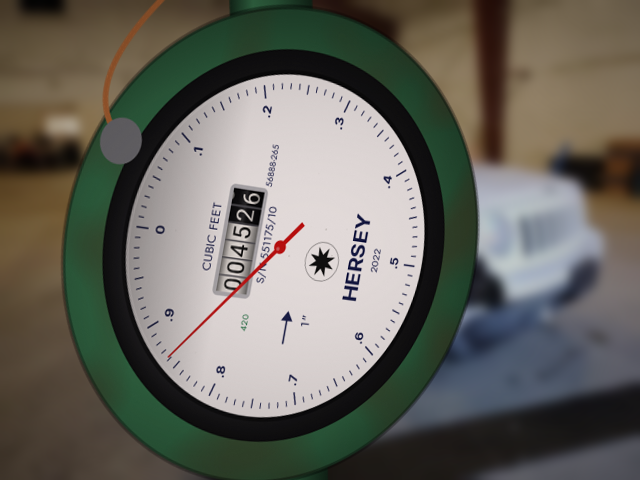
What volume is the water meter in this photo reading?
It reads 4525.86 ft³
